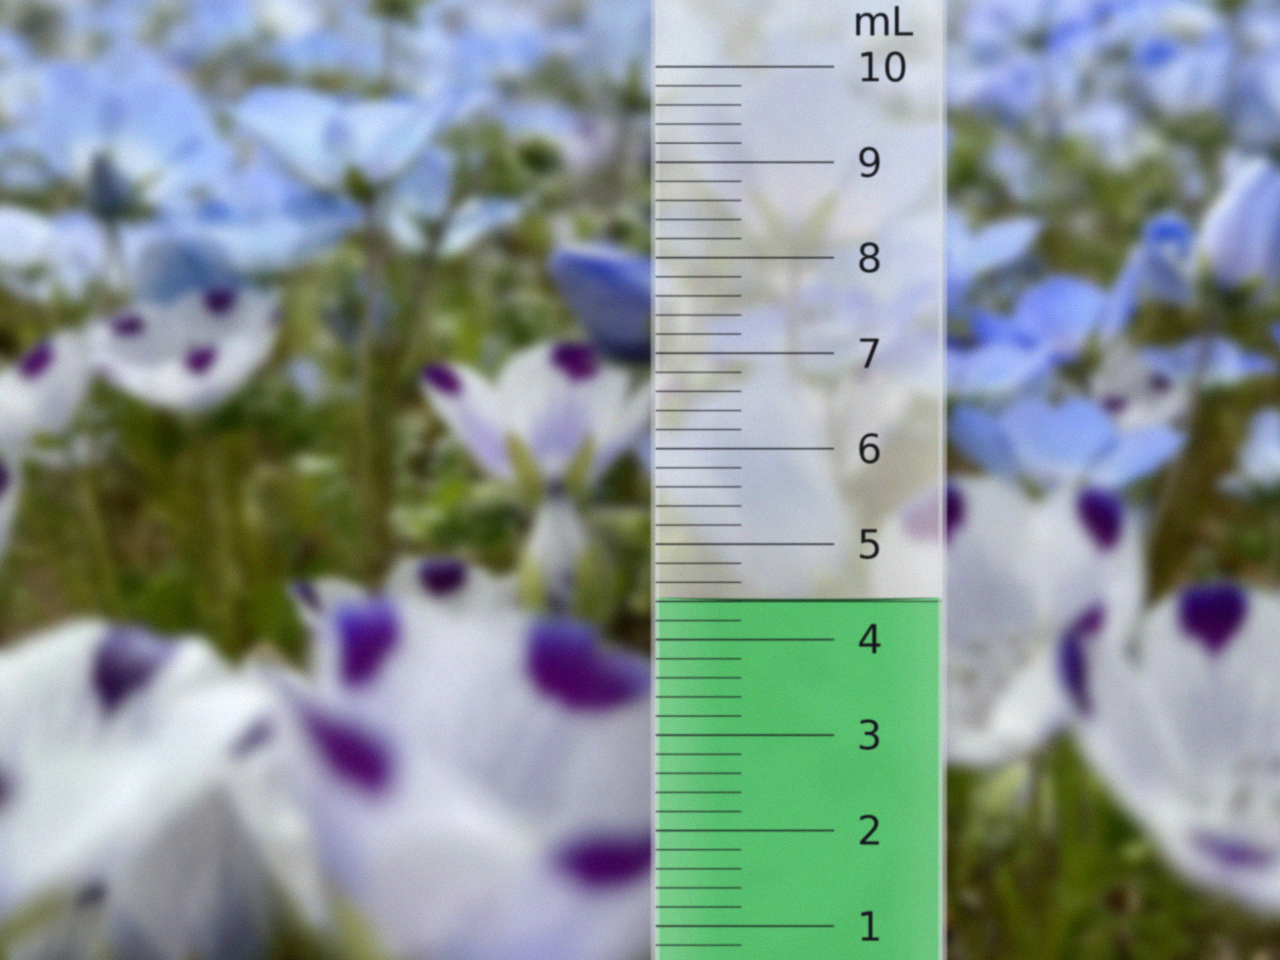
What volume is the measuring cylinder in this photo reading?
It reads 4.4 mL
